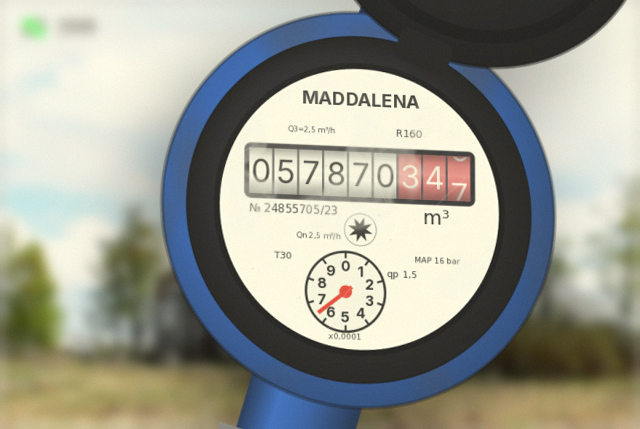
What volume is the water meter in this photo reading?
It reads 57870.3466 m³
